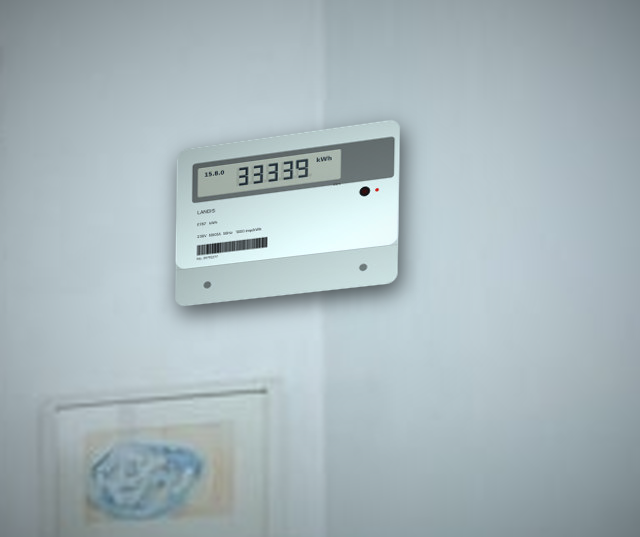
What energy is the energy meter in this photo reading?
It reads 33339 kWh
